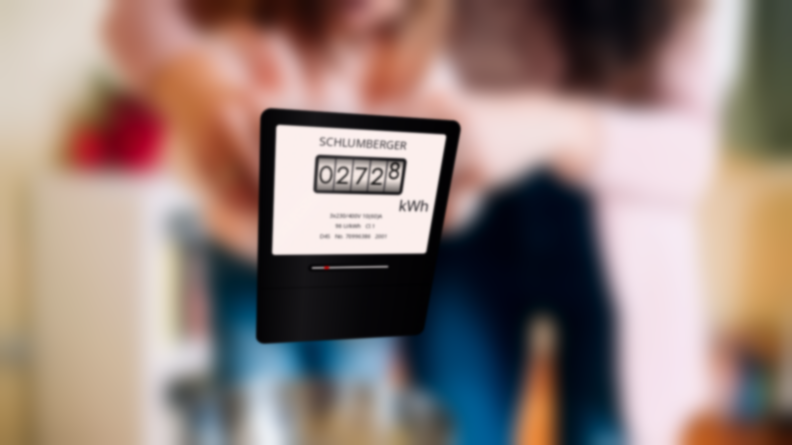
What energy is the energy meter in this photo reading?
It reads 2728 kWh
